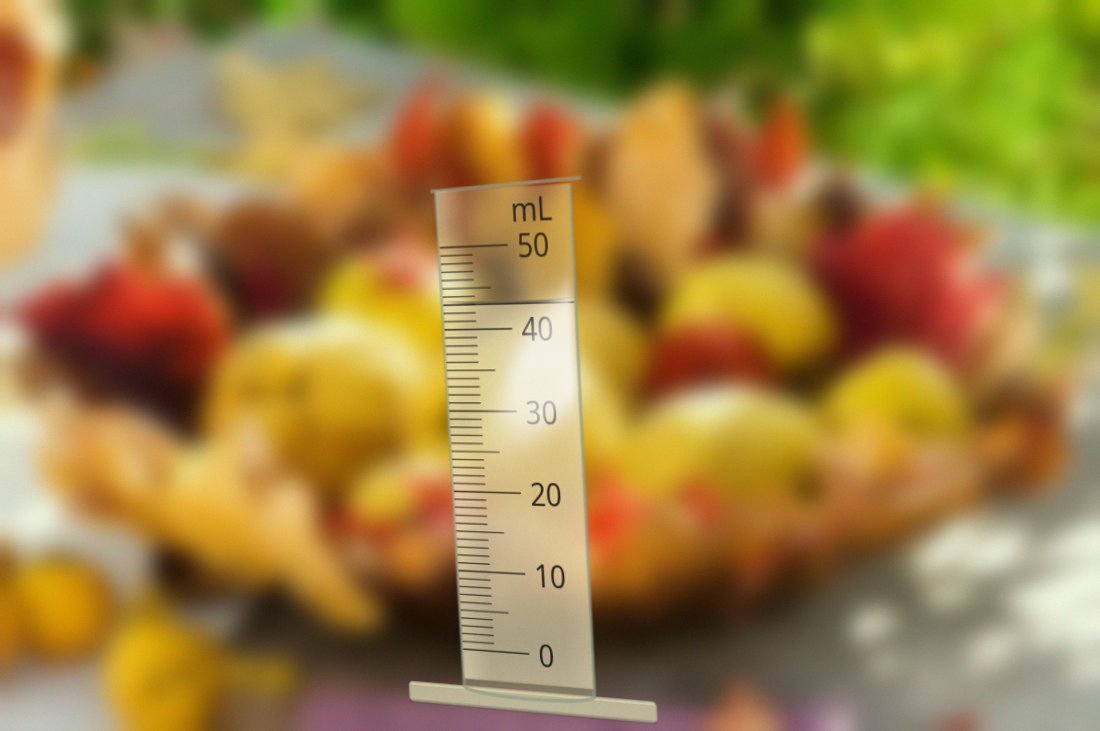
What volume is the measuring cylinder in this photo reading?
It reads 43 mL
